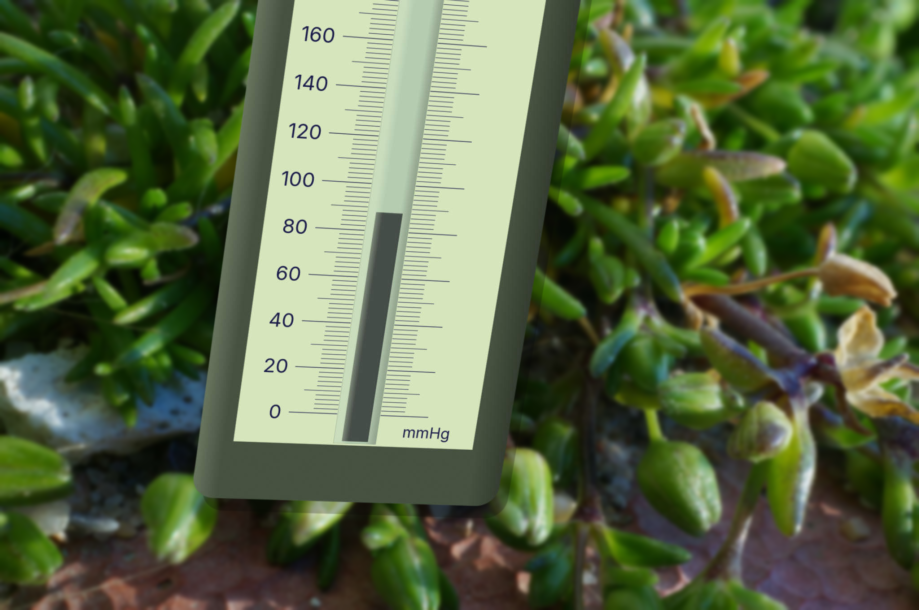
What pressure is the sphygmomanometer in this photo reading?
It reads 88 mmHg
